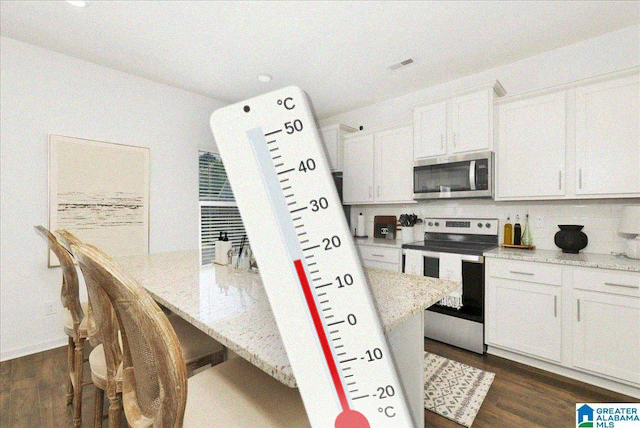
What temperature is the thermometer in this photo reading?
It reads 18 °C
